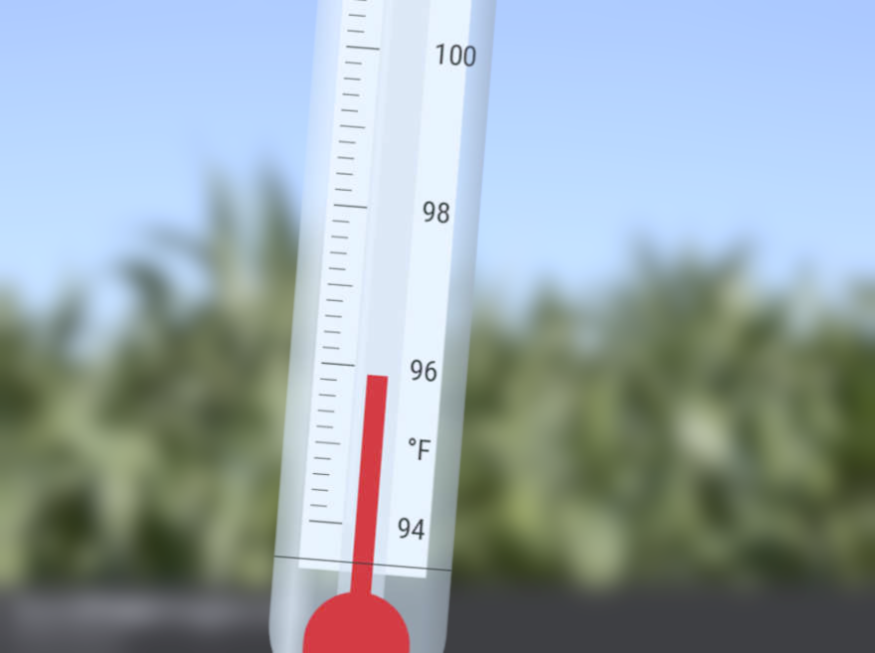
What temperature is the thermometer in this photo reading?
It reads 95.9 °F
